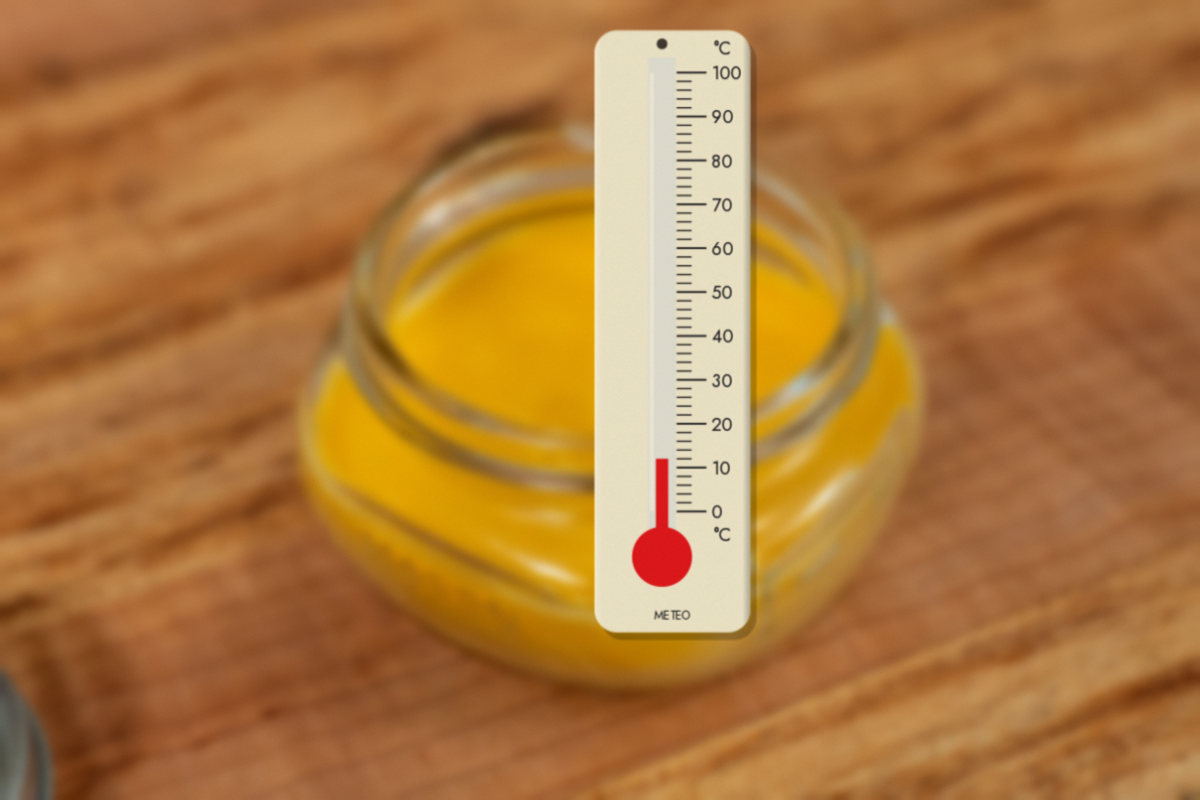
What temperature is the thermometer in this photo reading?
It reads 12 °C
